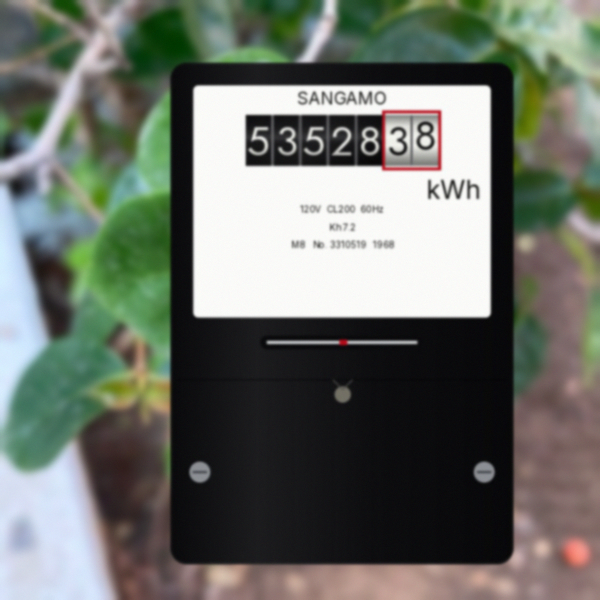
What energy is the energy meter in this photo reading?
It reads 53528.38 kWh
